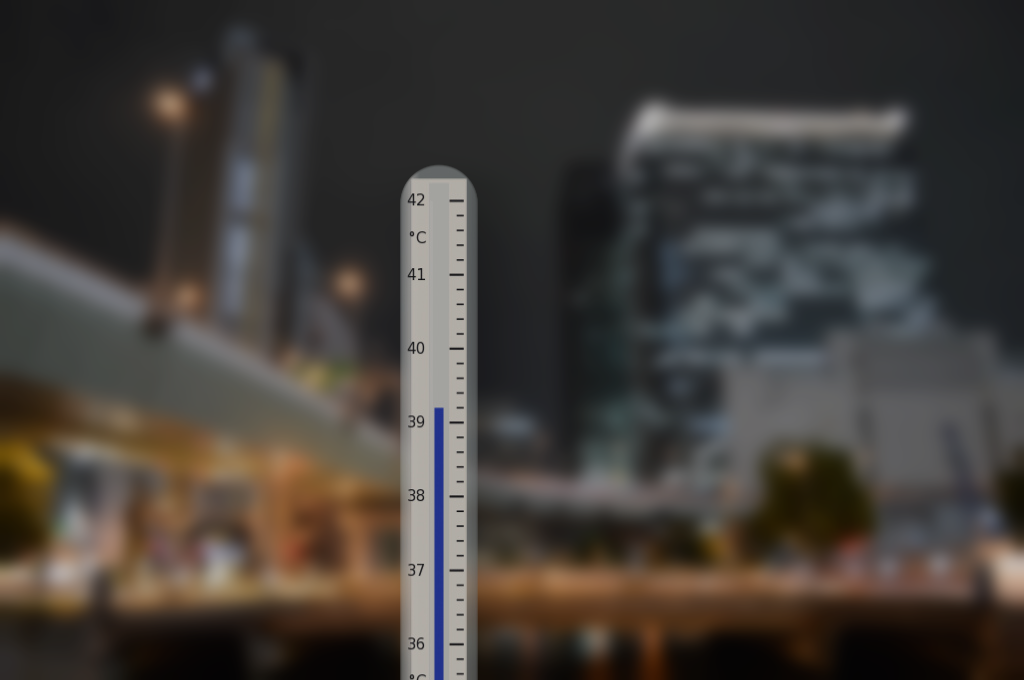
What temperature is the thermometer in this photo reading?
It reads 39.2 °C
